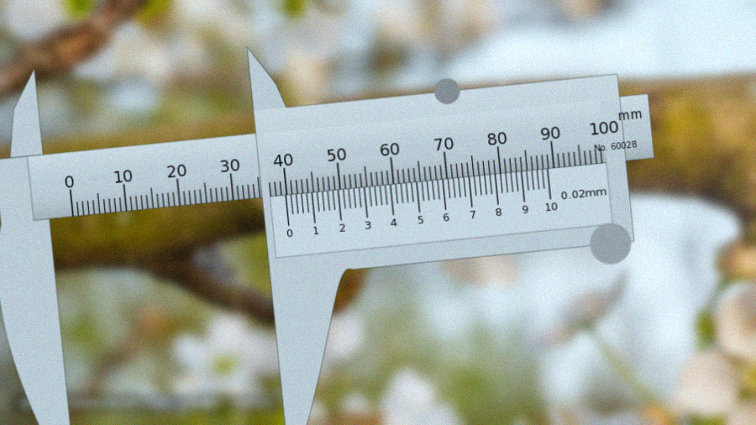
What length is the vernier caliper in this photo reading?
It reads 39.8 mm
